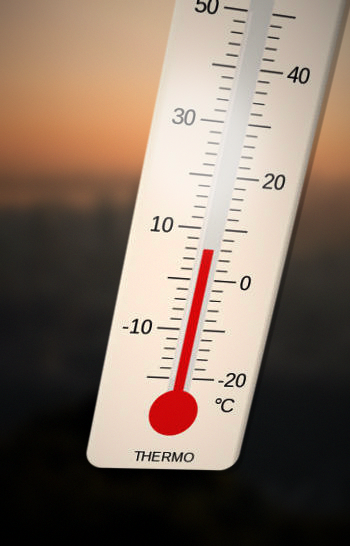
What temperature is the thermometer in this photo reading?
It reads 6 °C
